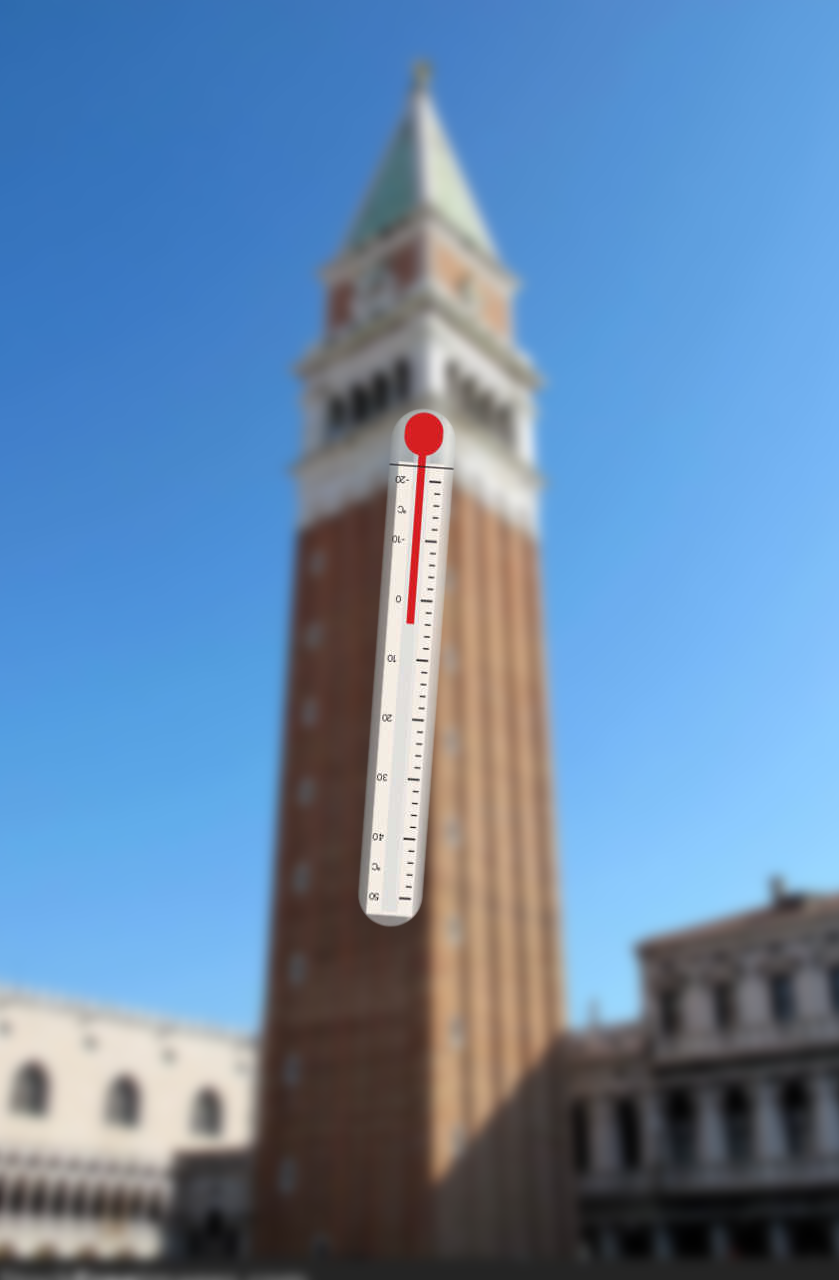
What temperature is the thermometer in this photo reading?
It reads 4 °C
